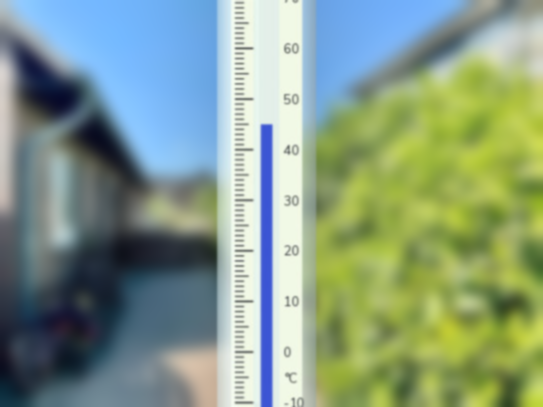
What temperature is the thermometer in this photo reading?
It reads 45 °C
